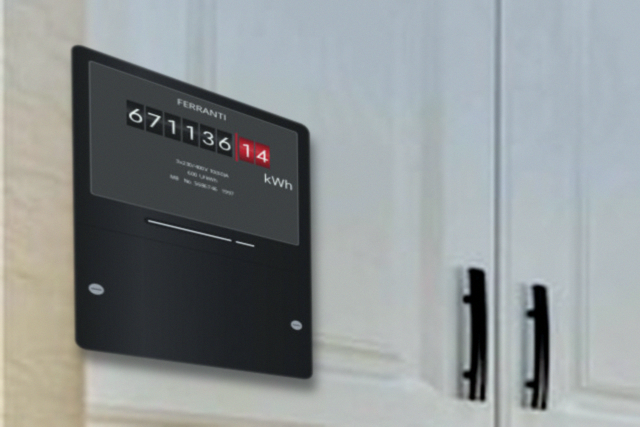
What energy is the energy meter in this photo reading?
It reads 671136.14 kWh
